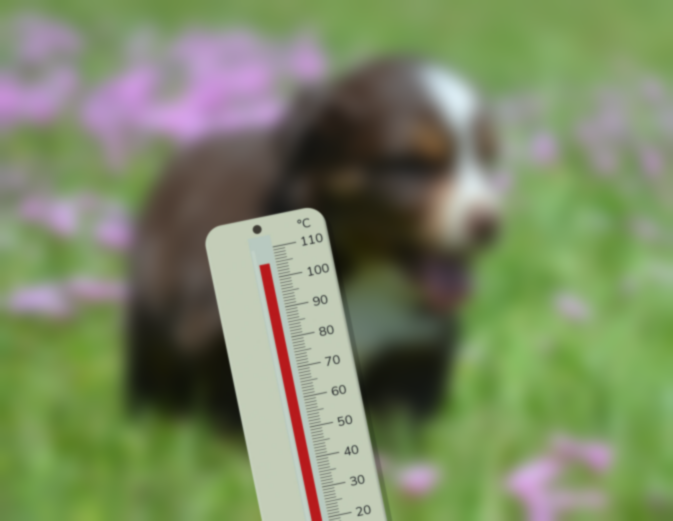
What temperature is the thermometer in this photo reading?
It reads 105 °C
